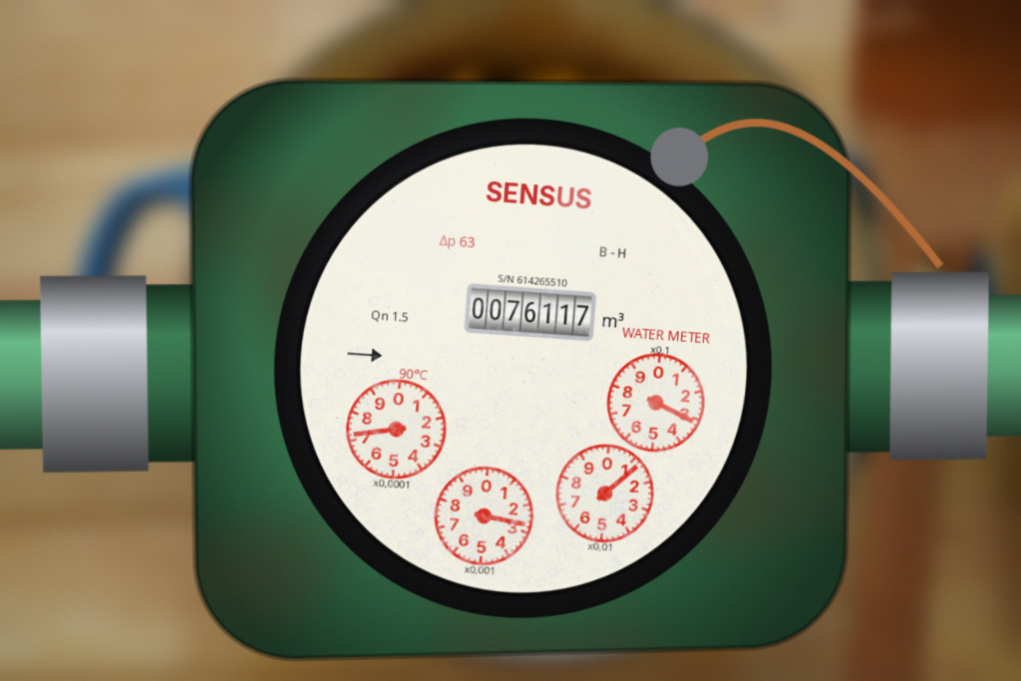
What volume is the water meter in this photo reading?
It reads 76117.3127 m³
